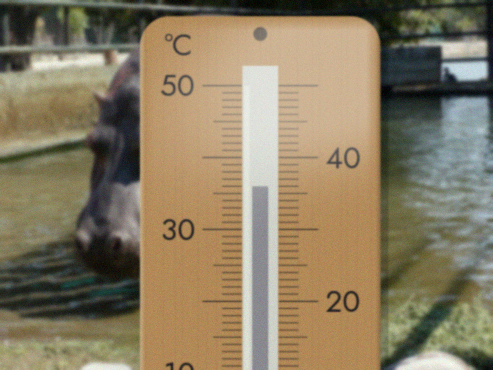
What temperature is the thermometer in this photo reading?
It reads 36 °C
